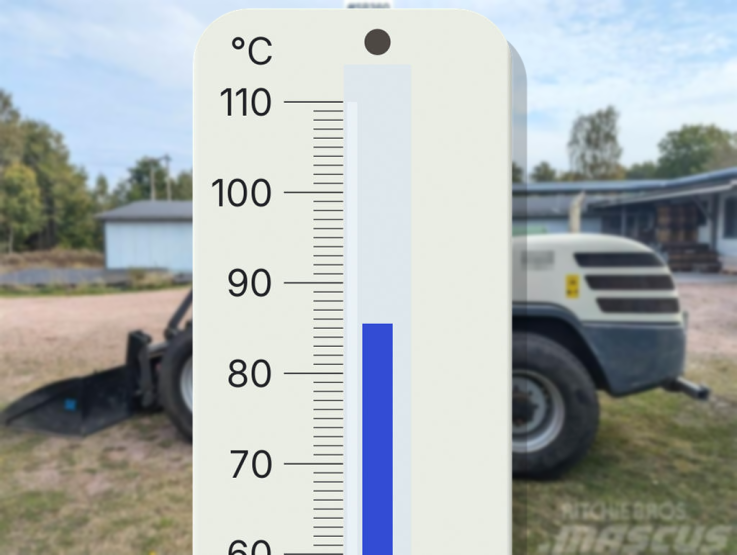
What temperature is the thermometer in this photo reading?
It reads 85.5 °C
